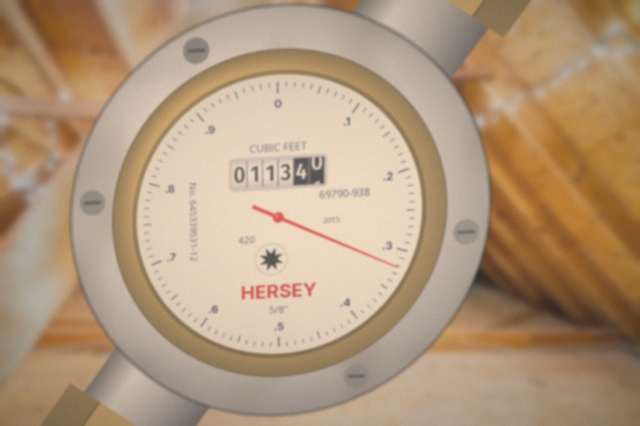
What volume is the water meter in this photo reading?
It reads 11340.32 ft³
